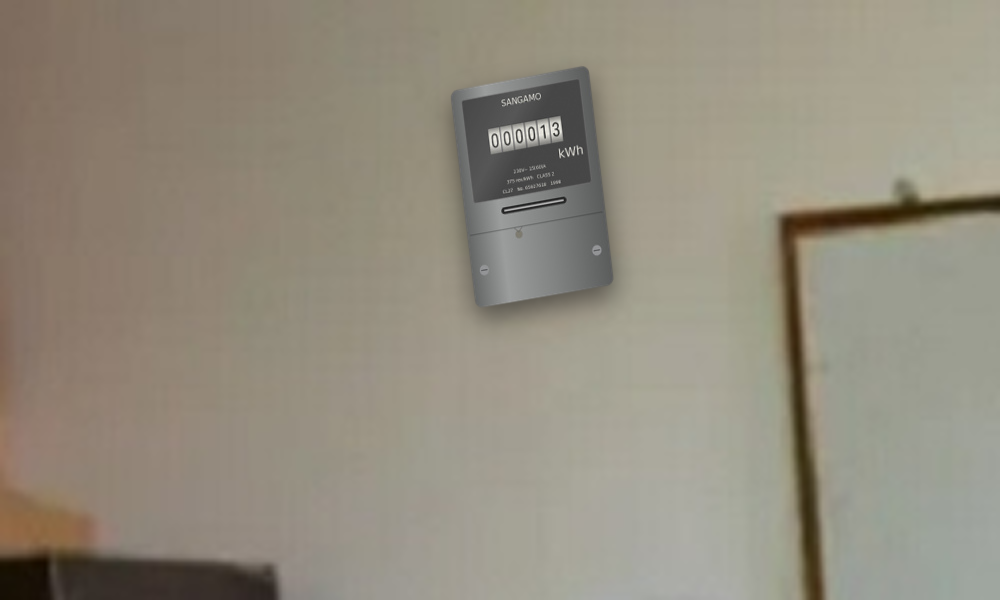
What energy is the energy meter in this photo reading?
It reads 13 kWh
